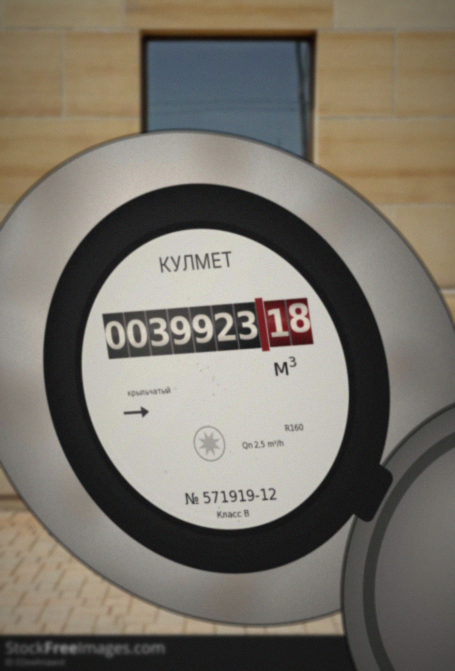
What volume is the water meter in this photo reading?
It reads 39923.18 m³
